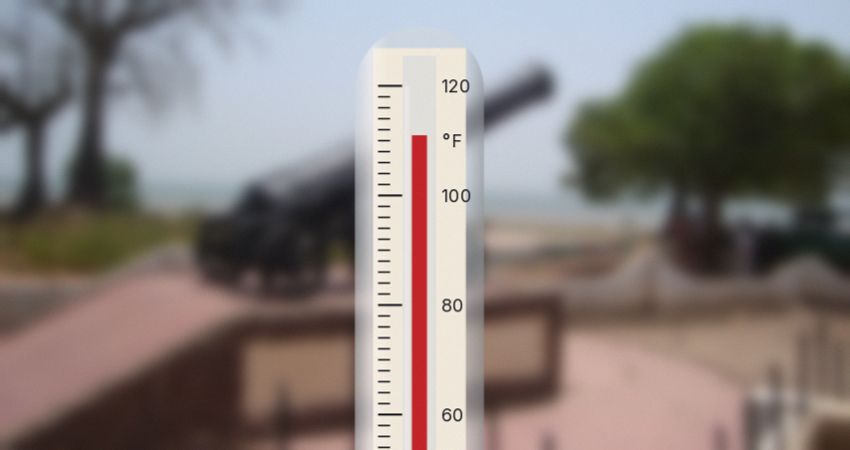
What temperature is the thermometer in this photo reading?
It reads 111 °F
